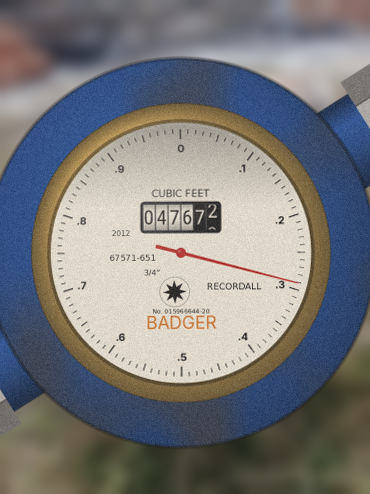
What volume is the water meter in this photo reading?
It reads 47672.29 ft³
